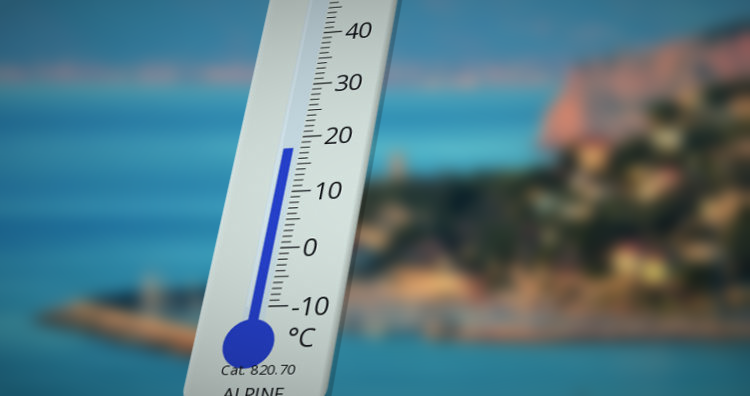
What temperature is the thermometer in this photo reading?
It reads 18 °C
